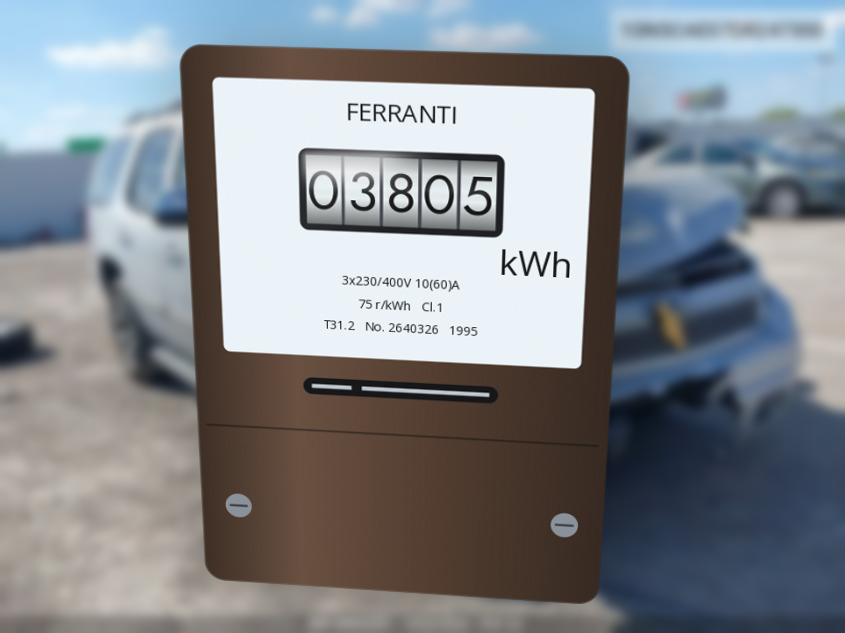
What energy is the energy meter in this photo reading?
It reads 3805 kWh
